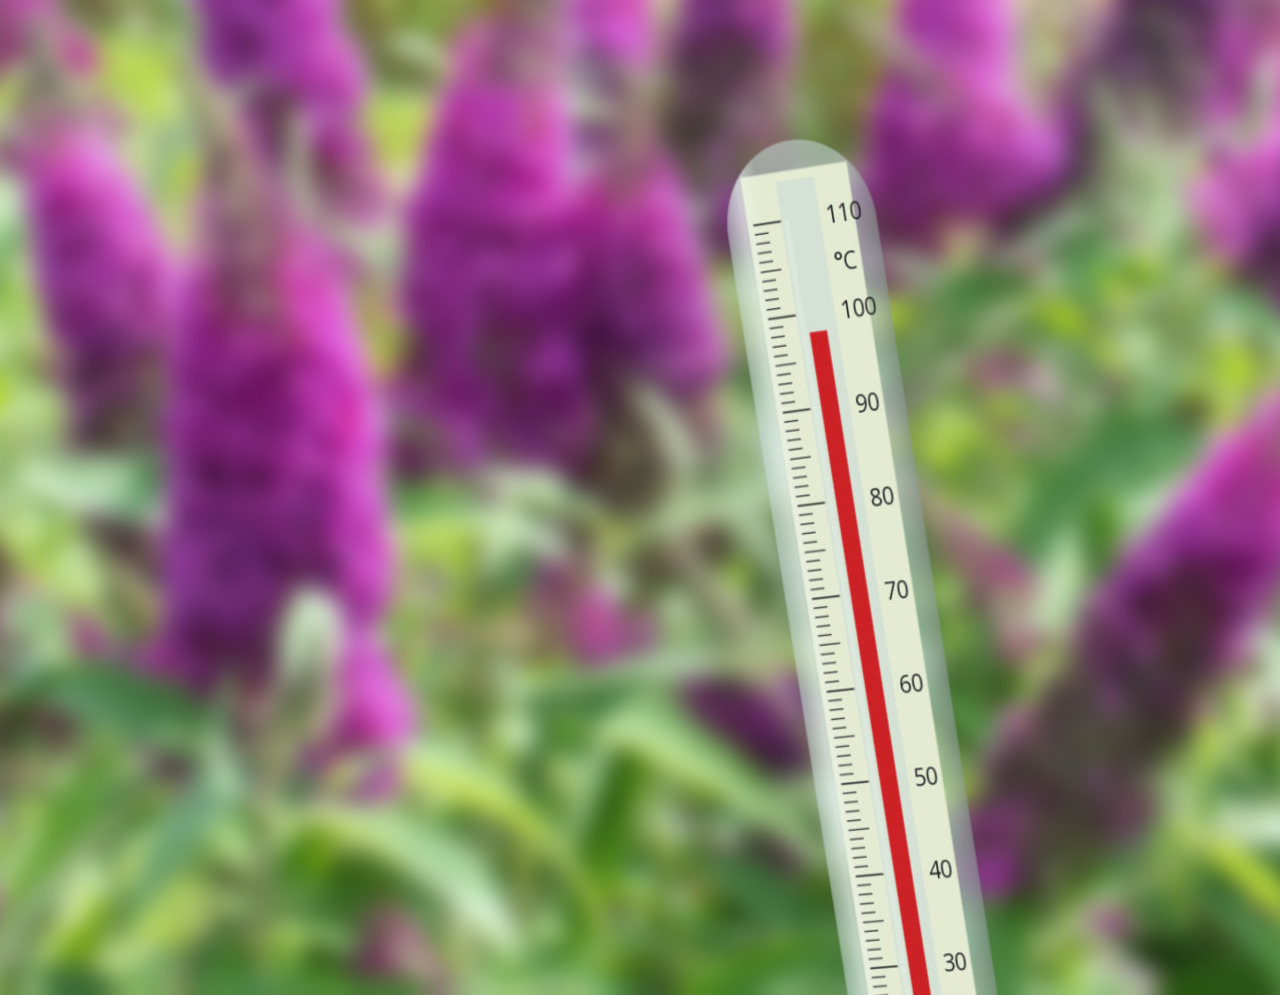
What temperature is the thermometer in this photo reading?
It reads 98 °C
